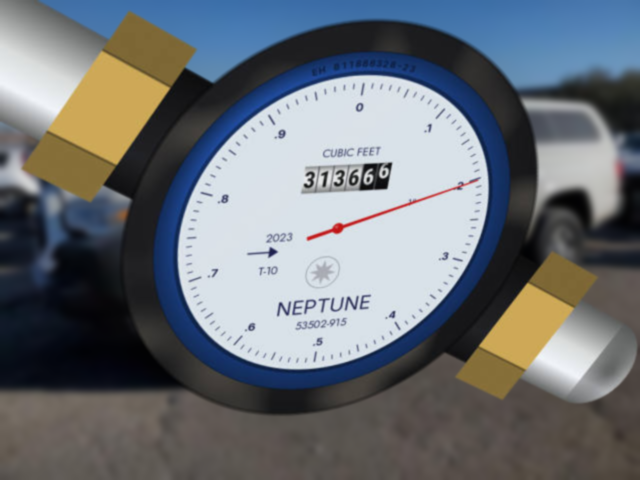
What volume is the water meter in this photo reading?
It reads 313666.20 ft³
